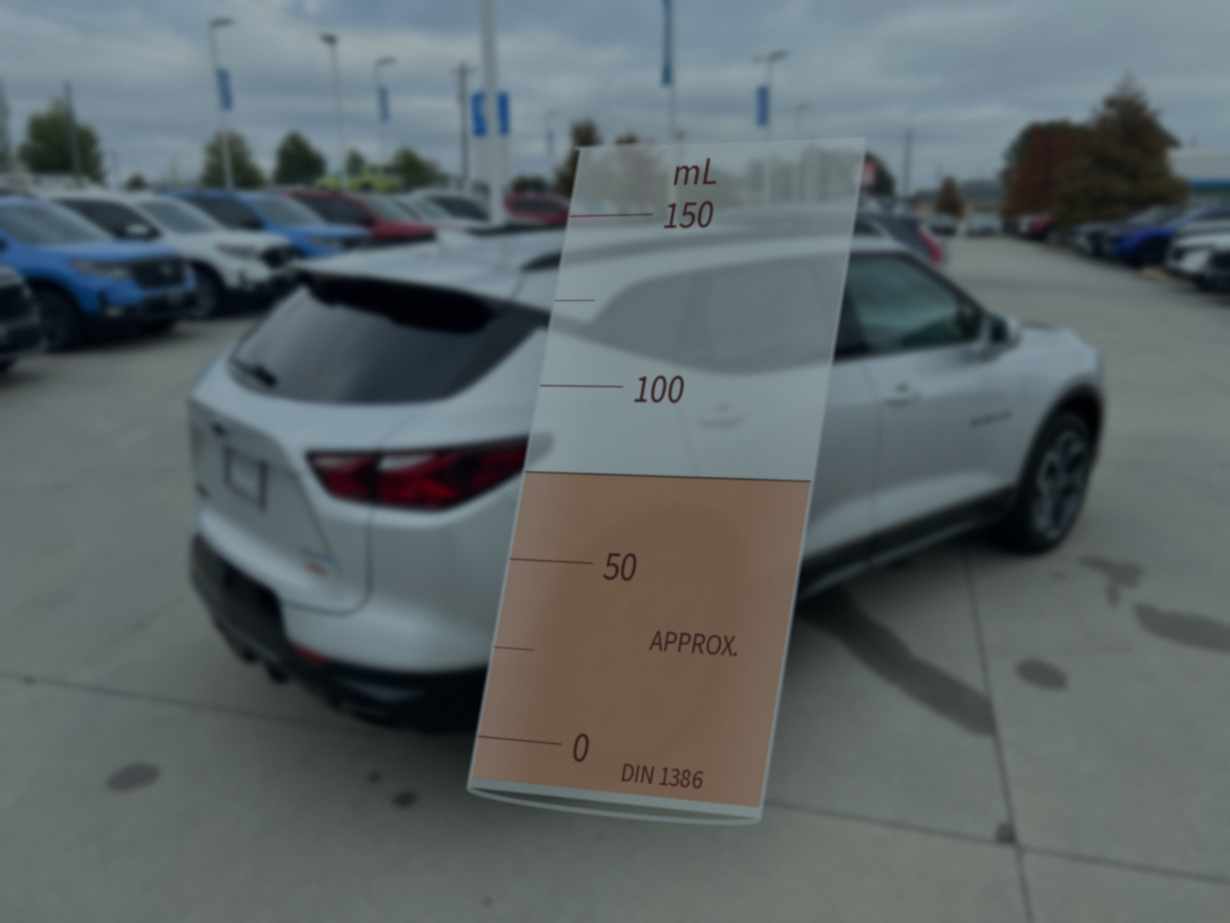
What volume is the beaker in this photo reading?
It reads 75 mL
